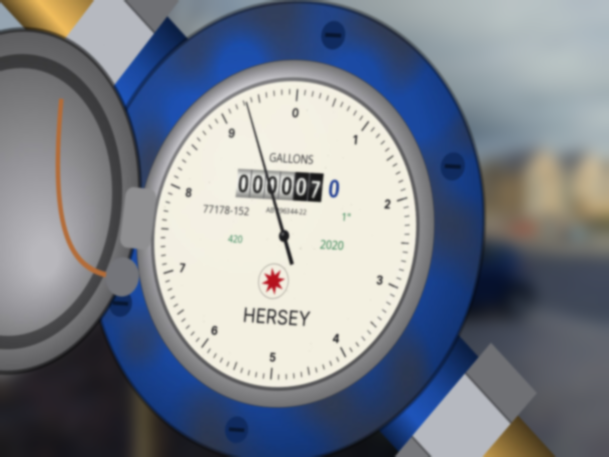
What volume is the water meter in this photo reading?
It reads 69.3 gal
